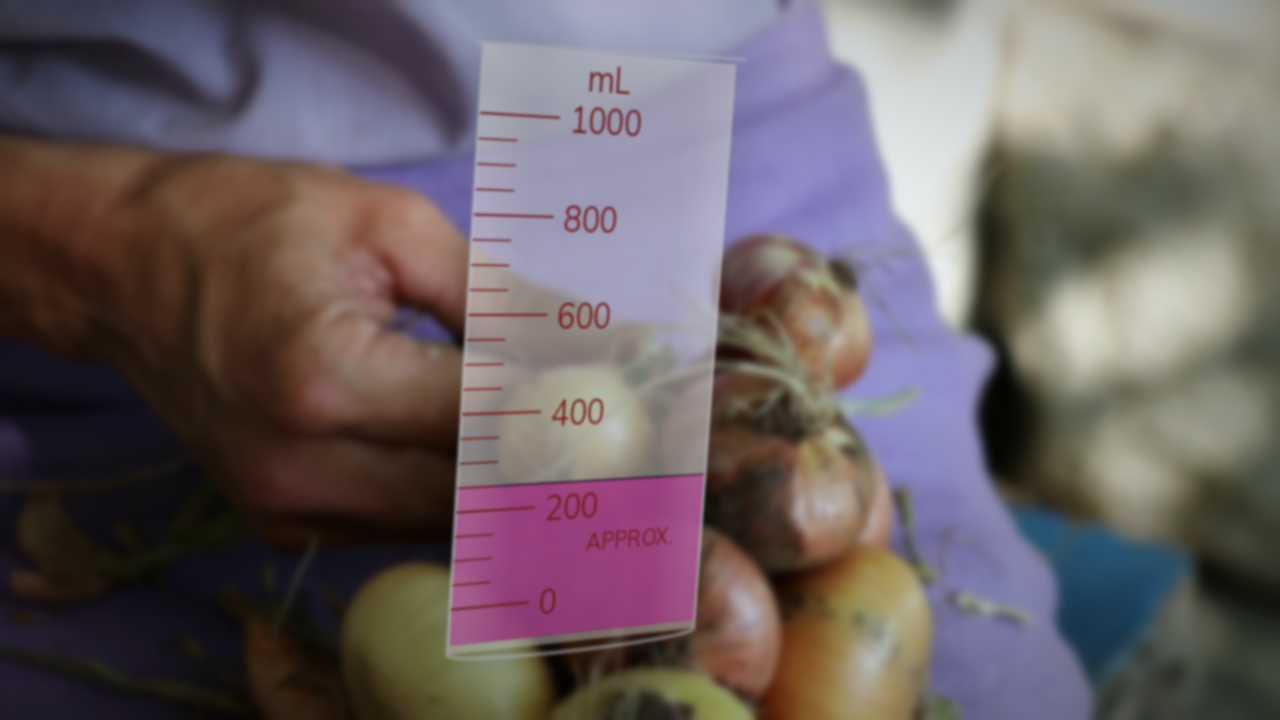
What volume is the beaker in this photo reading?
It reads 250 mL
